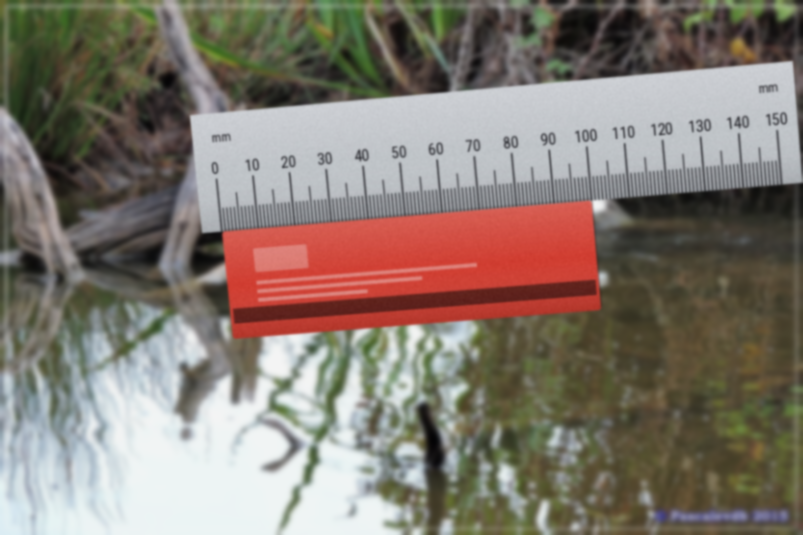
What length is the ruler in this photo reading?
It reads 100 mm
